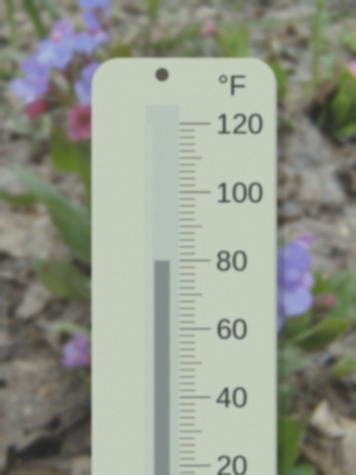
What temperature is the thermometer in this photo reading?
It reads 80 °F
